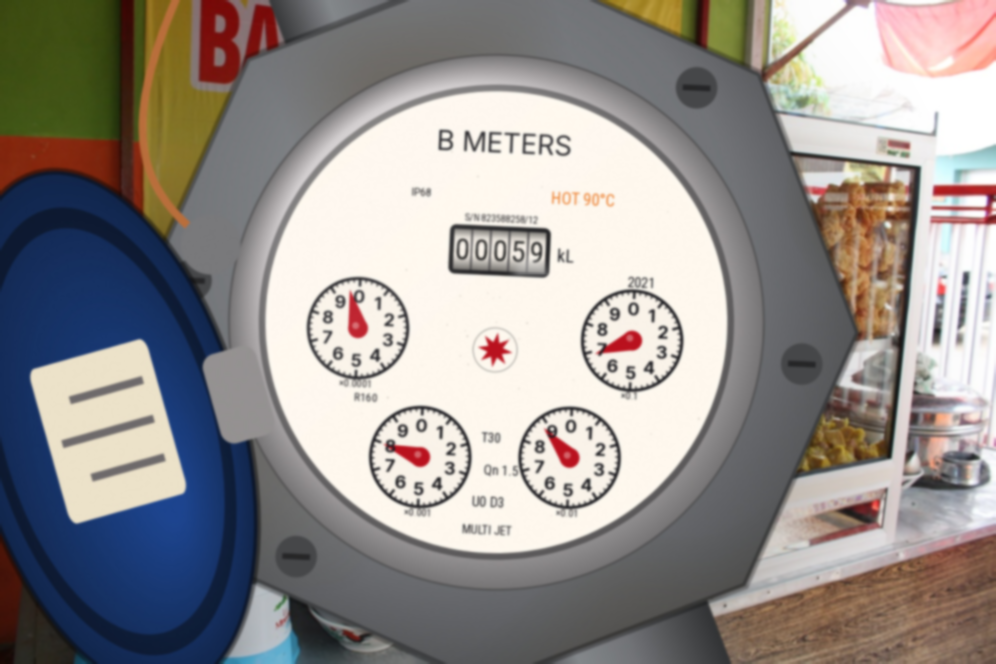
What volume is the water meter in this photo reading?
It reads 59.6879 kL
